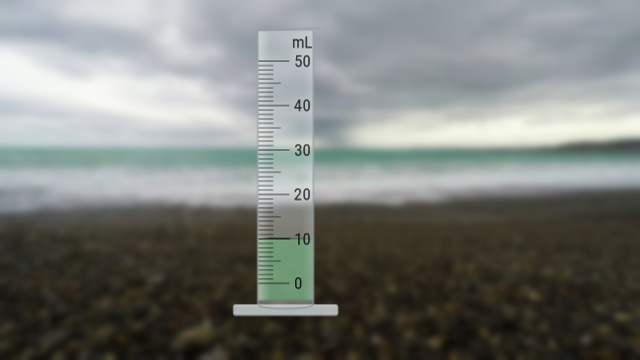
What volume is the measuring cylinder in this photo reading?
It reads 10 mL
